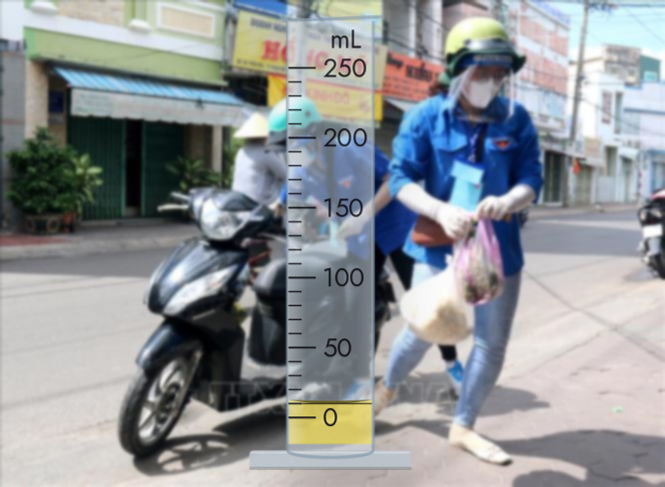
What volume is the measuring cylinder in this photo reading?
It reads 10 mL
